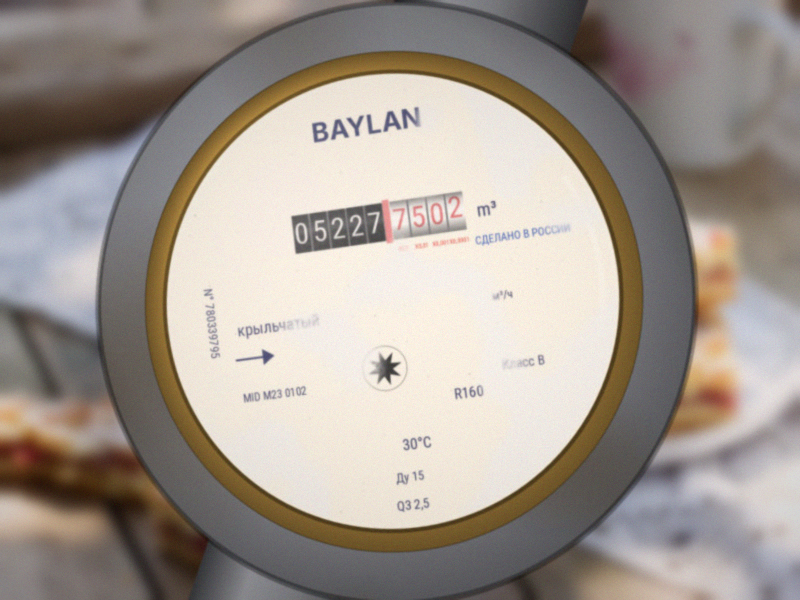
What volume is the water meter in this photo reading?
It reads 5227.7502 m³
